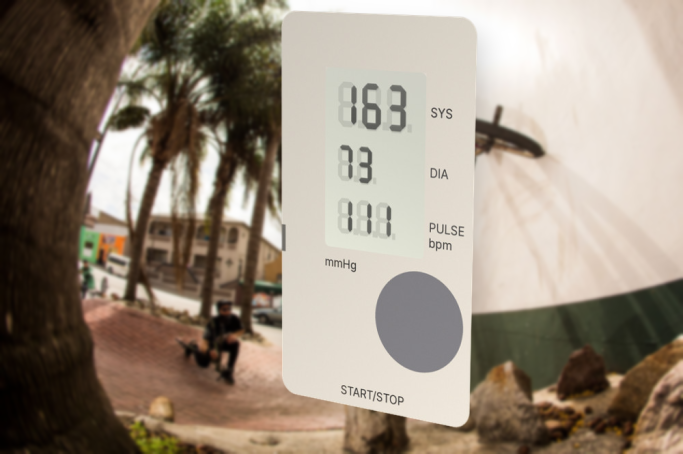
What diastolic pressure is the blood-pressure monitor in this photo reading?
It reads 73 mmHg
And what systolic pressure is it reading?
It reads 163 mmHg
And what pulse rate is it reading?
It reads 111 bpm
